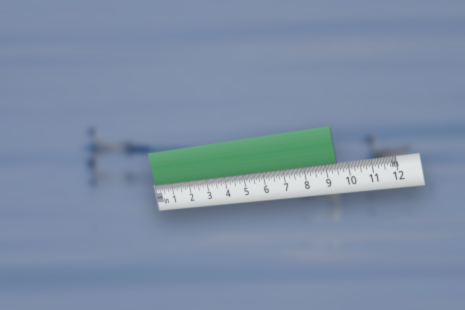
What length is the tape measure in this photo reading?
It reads 9.5 in
